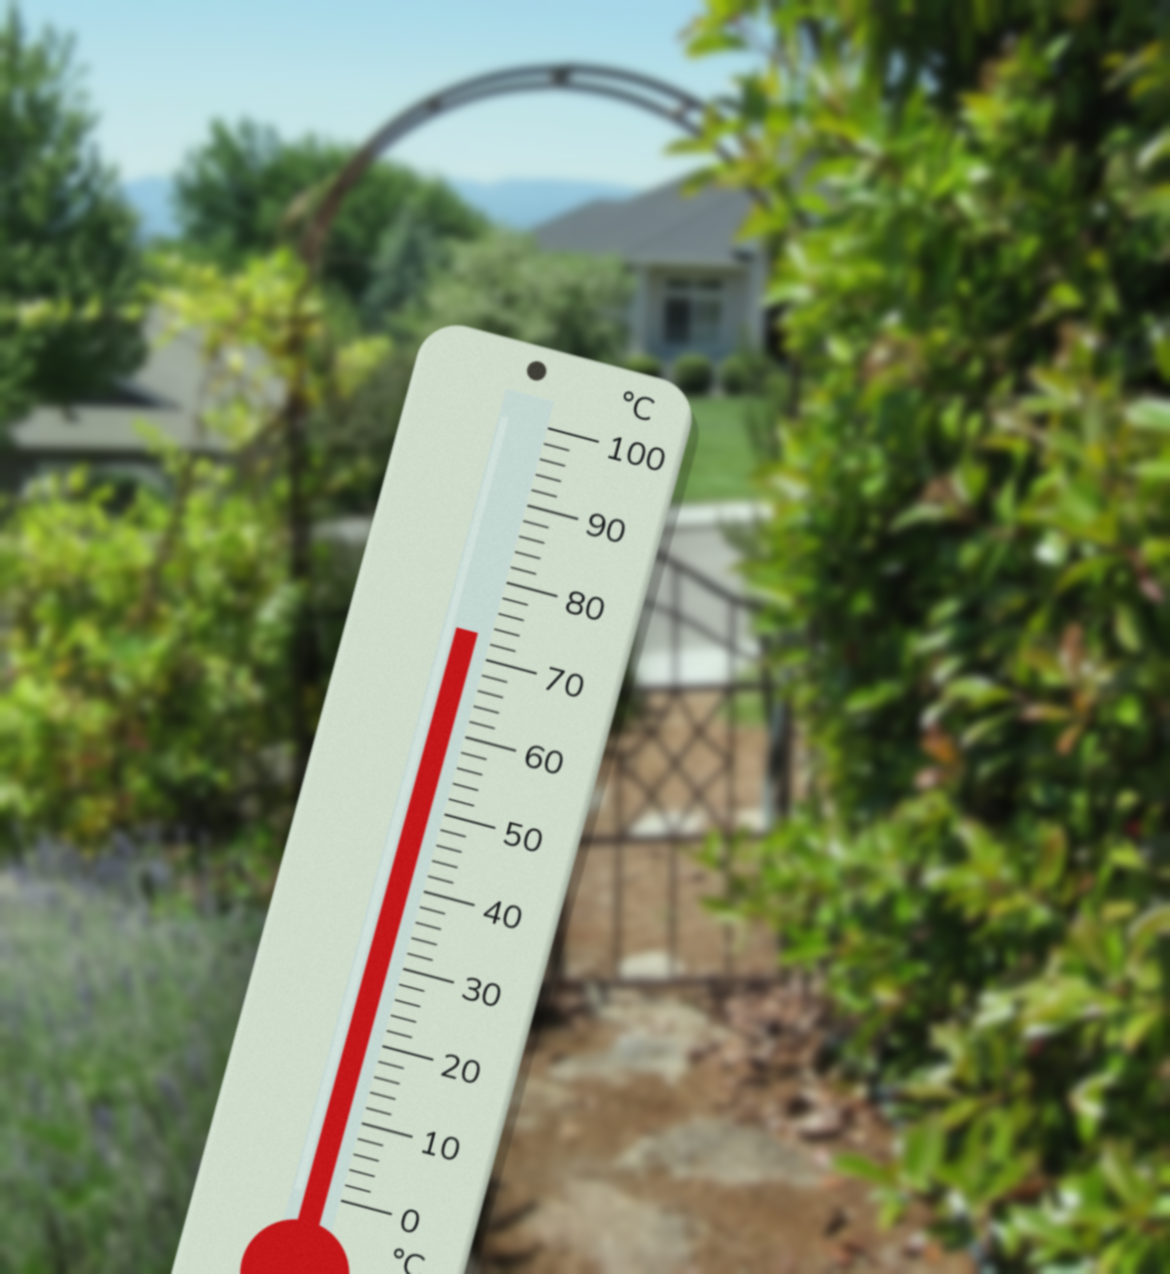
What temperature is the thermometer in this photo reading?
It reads 73 °C
